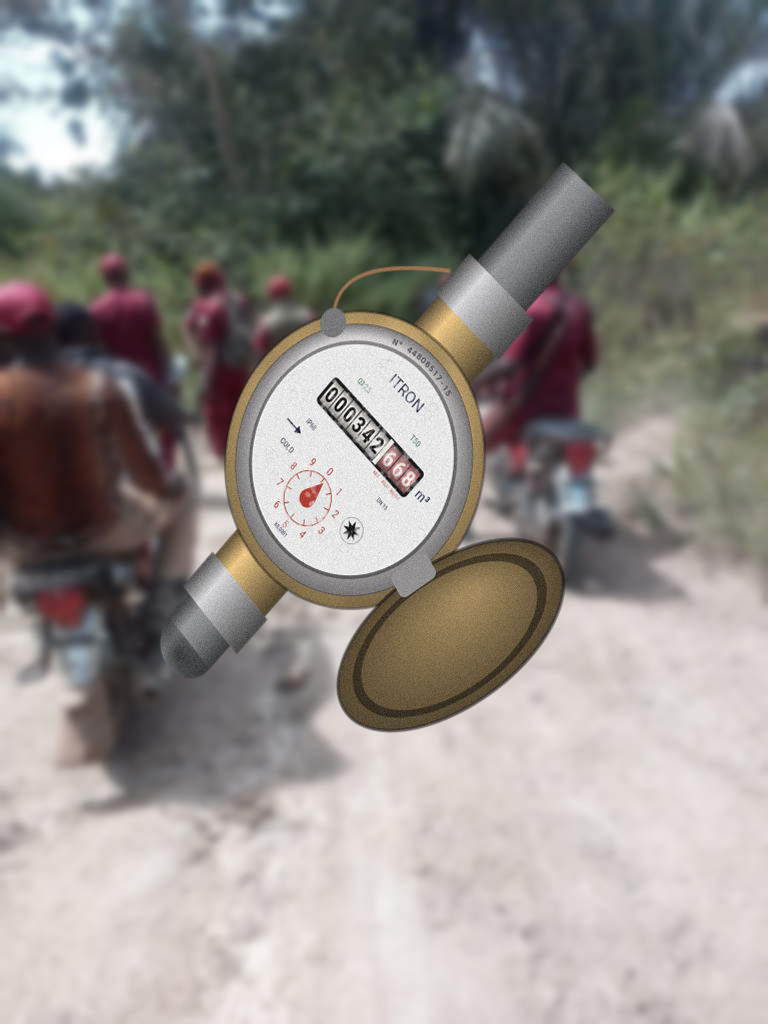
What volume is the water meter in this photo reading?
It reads 342.6680 m³
